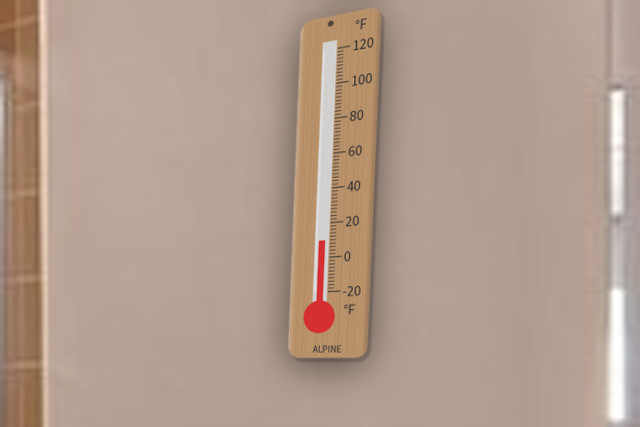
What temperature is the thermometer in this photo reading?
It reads 10 °F
